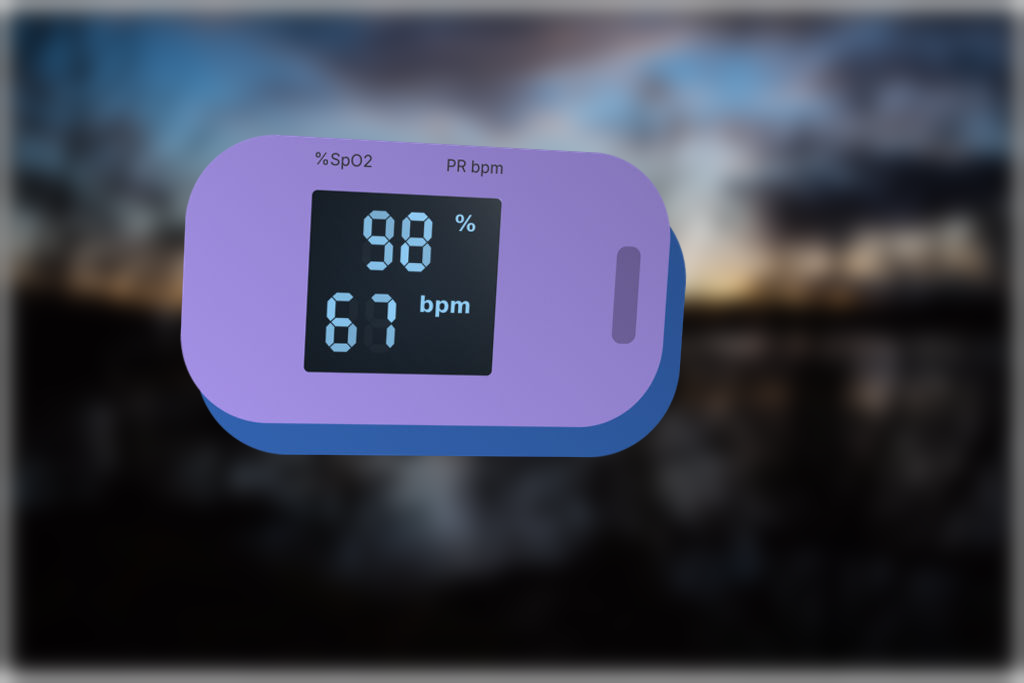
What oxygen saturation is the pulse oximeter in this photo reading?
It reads 98 %
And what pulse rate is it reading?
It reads 67 bpm
